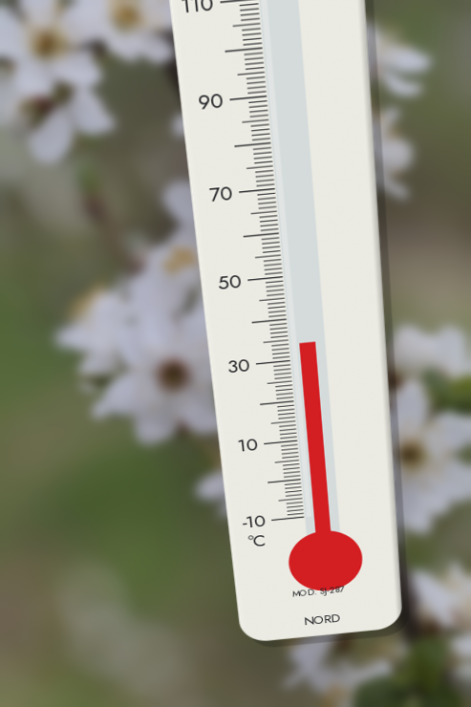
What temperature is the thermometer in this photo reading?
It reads 34 °C
